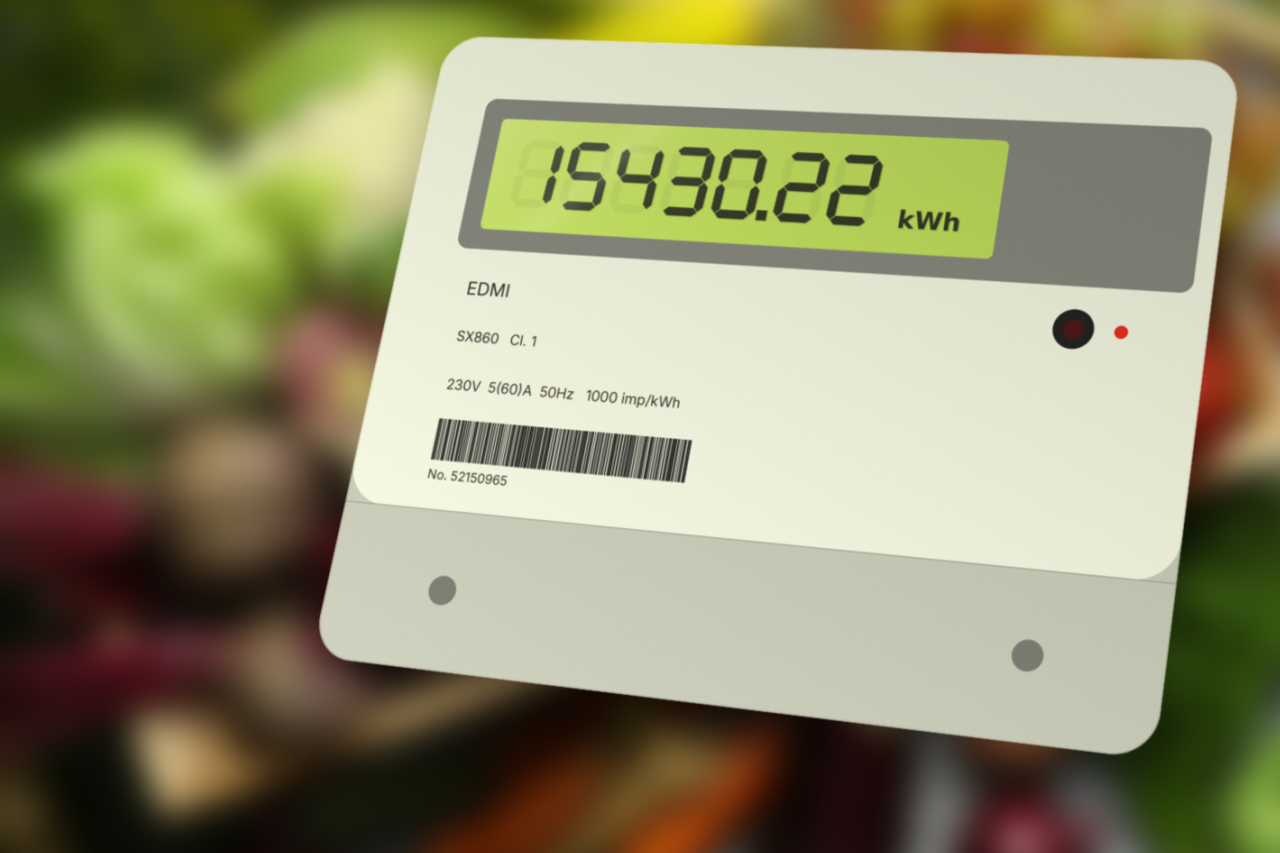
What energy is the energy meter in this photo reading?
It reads 15430.22 kWh
